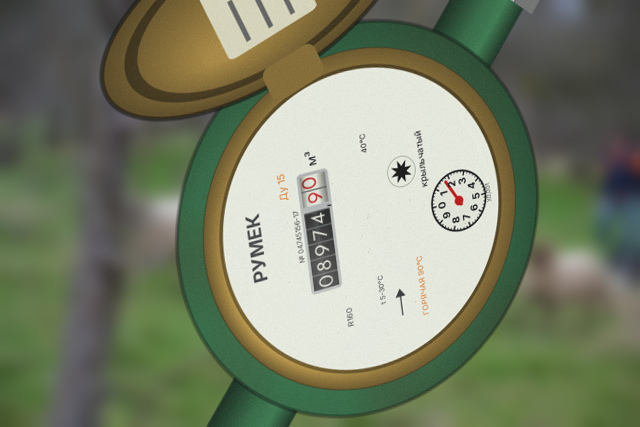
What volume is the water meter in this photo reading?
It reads 8974.901 m³
